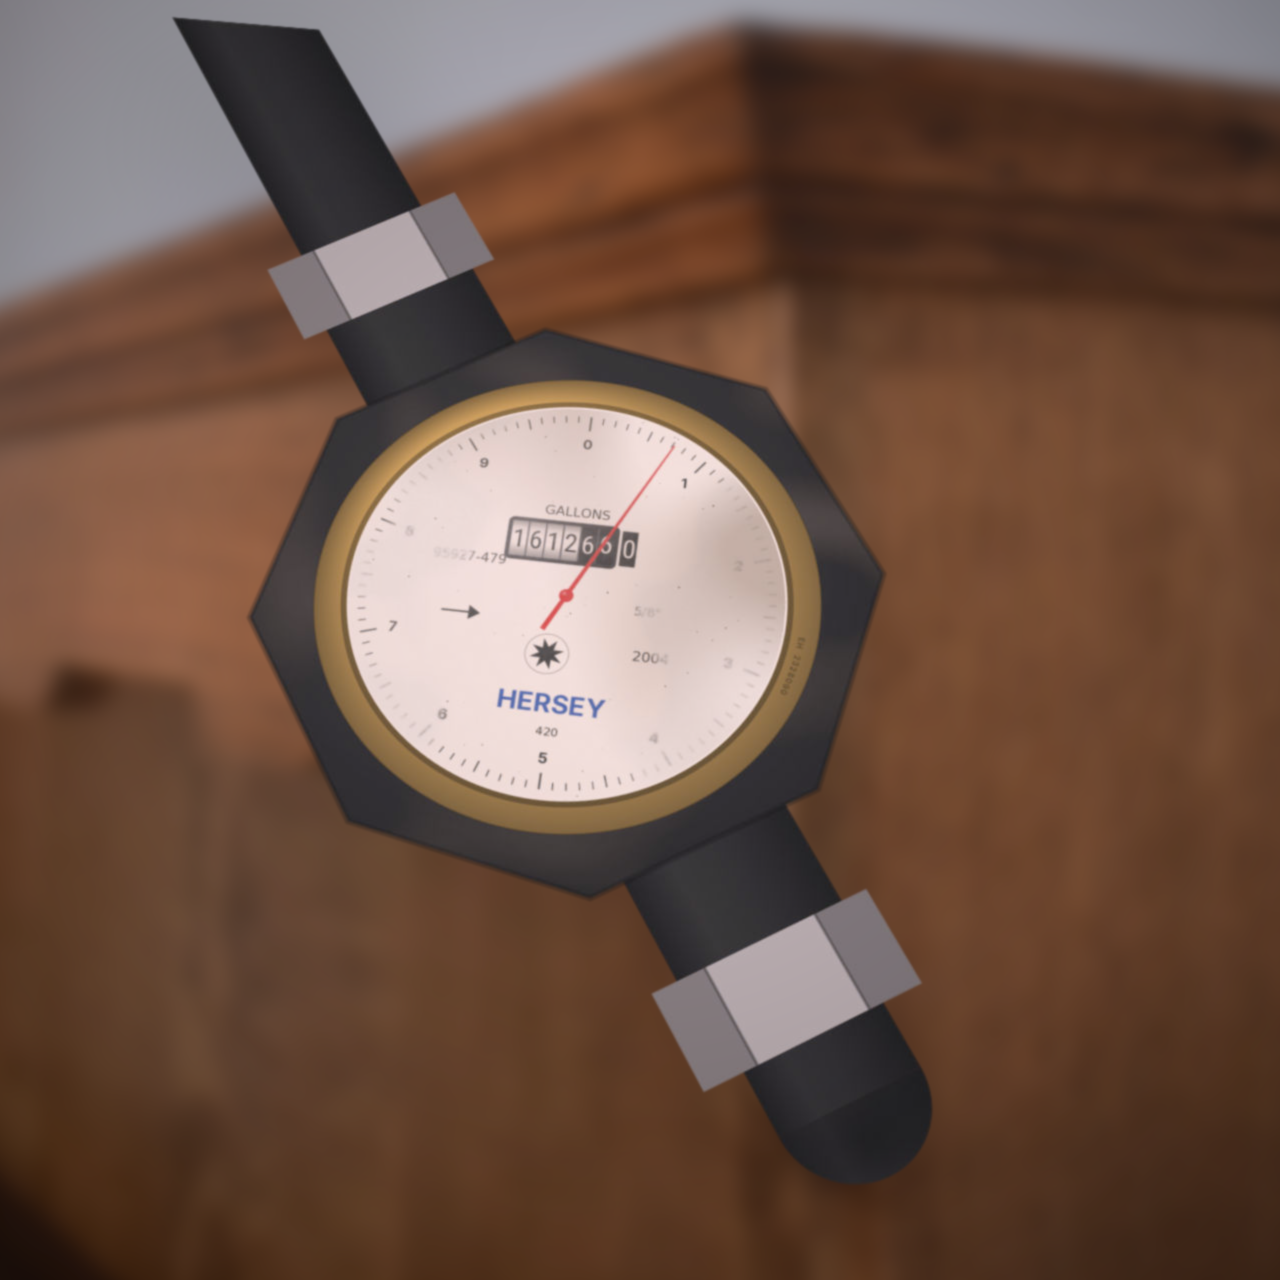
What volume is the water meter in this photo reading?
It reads 1612660.7 gal
